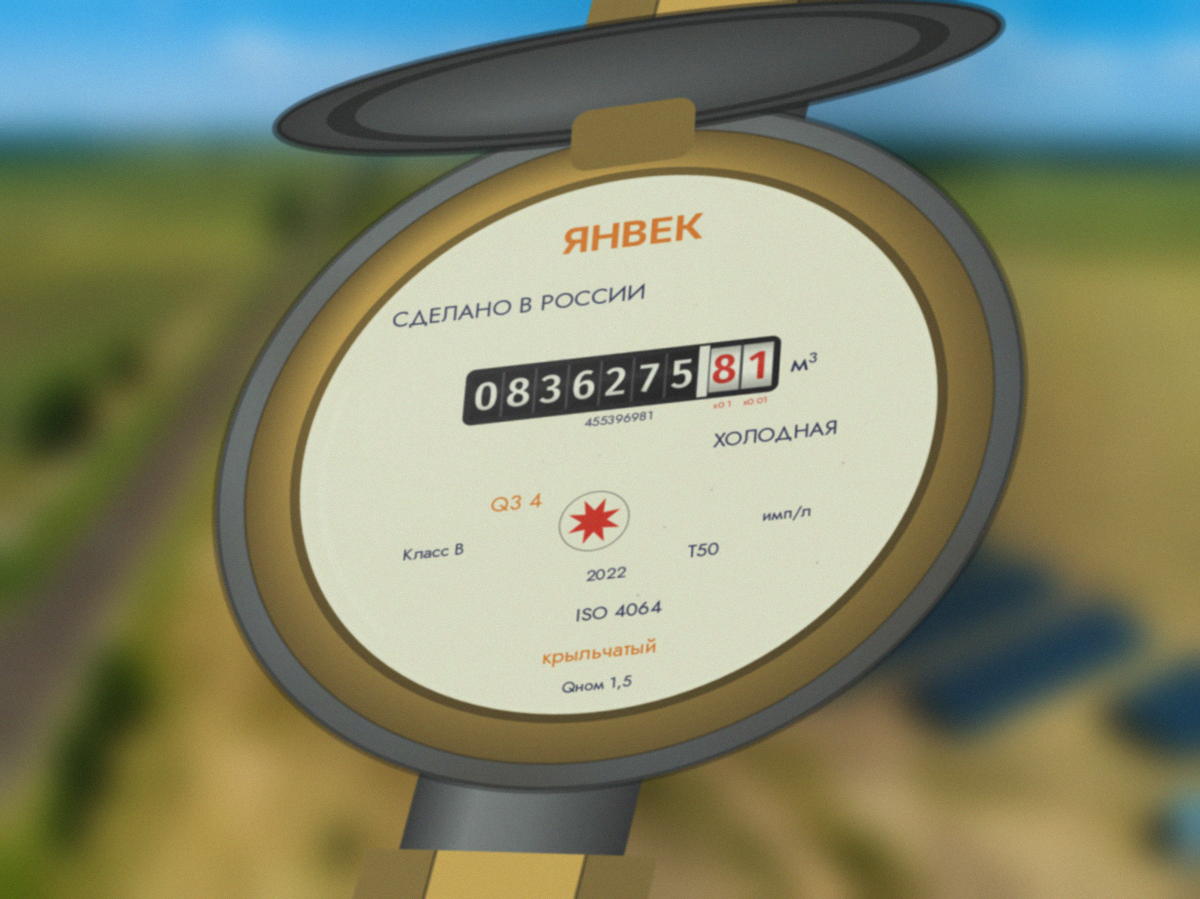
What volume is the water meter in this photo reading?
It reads 836275.81 m³
